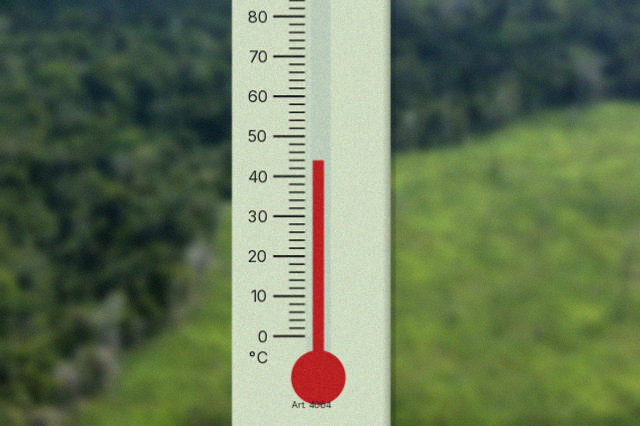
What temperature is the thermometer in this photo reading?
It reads 44 °C
